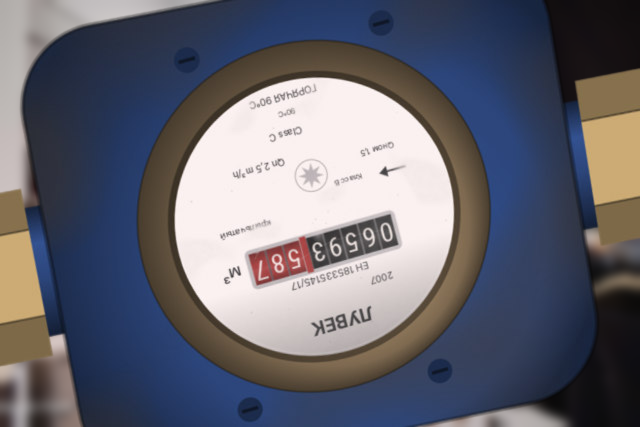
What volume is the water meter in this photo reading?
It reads 6593.587 m³
